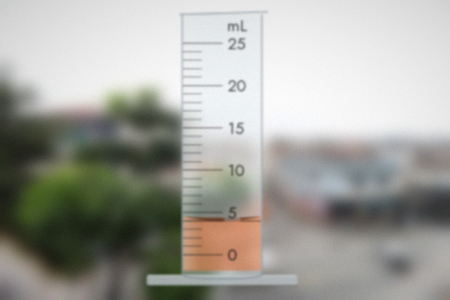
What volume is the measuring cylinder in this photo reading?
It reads 4 mL
